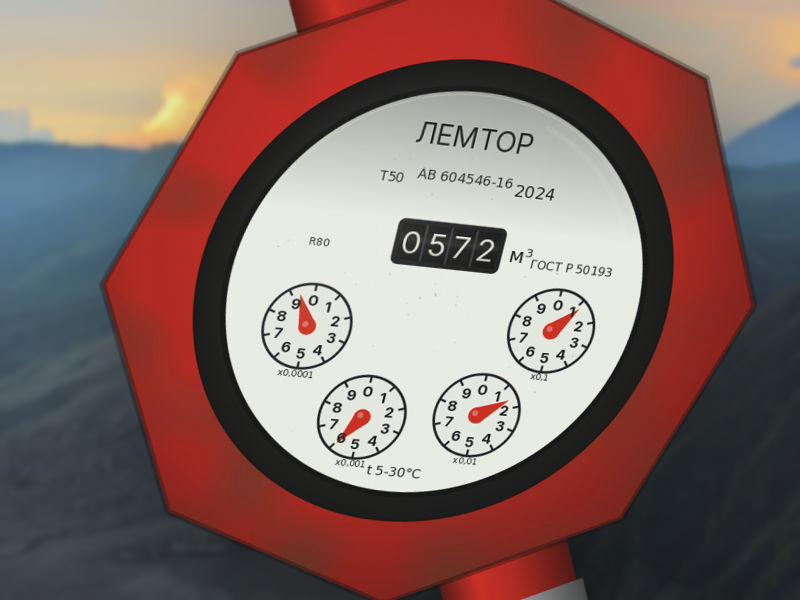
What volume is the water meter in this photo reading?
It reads 572.1159 m³
